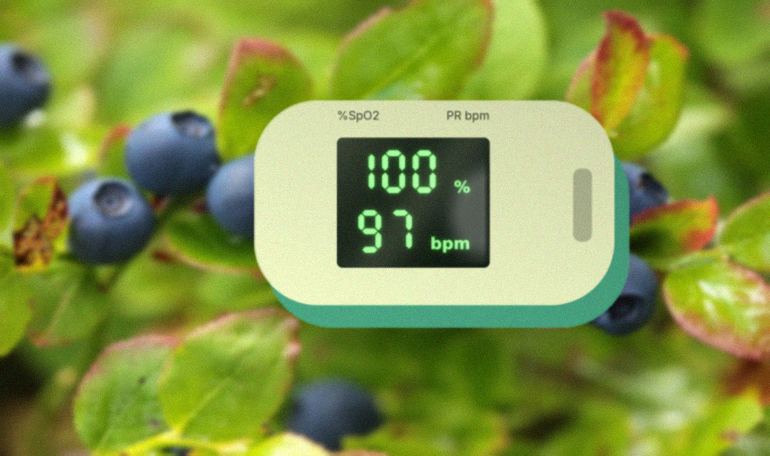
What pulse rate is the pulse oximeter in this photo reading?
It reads 97 bpm
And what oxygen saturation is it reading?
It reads 100 %
